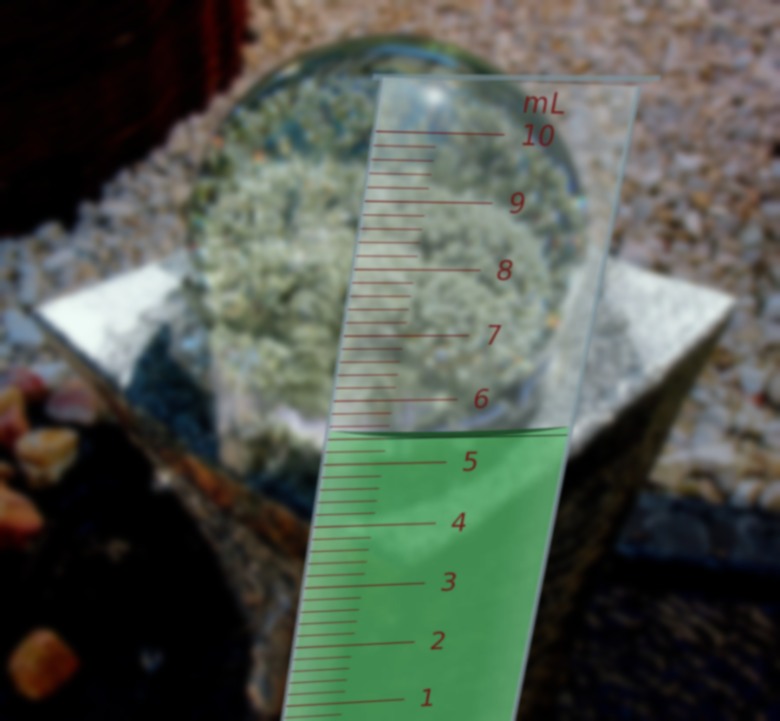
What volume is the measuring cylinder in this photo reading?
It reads 5.4 mL
